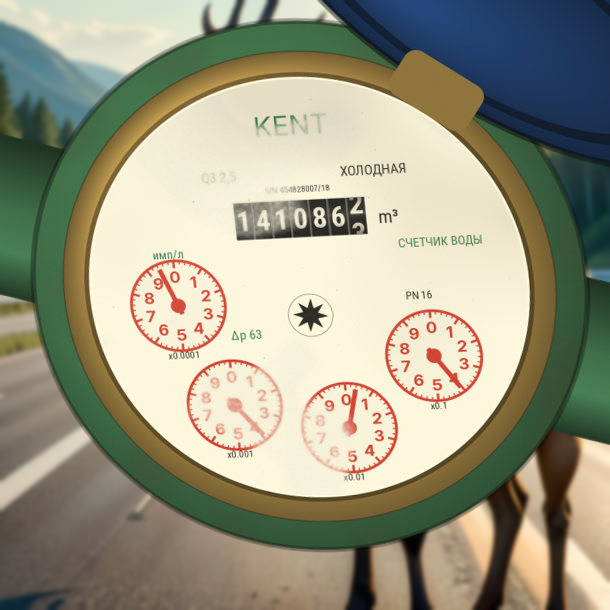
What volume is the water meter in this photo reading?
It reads 1410862.4039 m³
